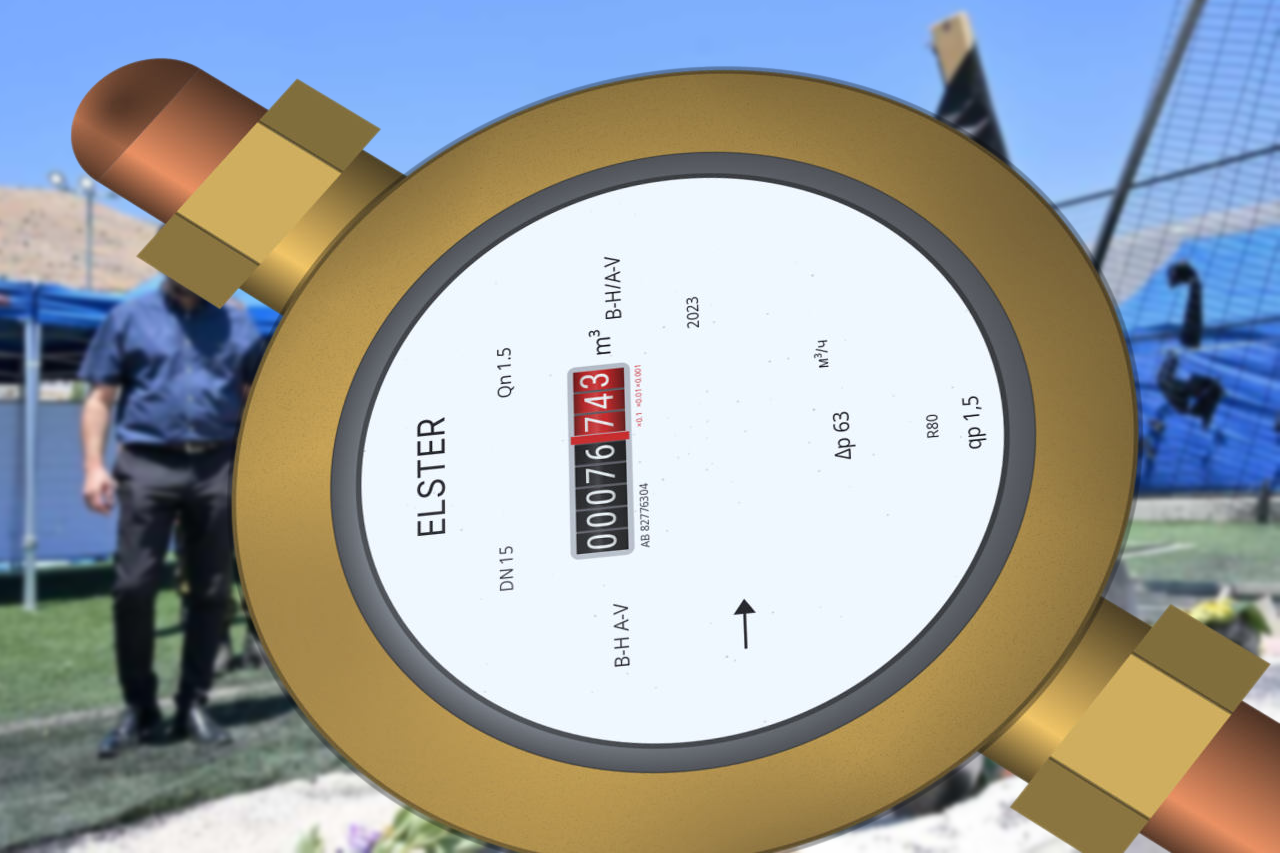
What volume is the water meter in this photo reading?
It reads 76.743 m³
